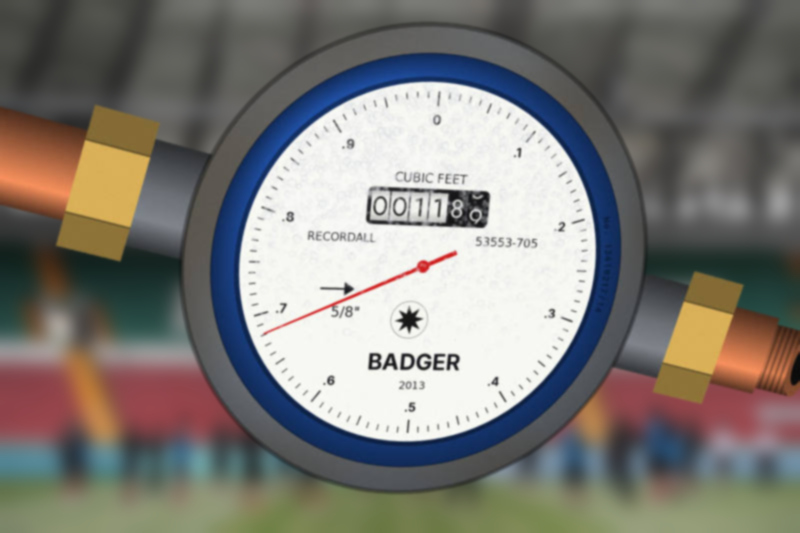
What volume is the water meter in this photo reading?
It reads 1188.68 ft³
